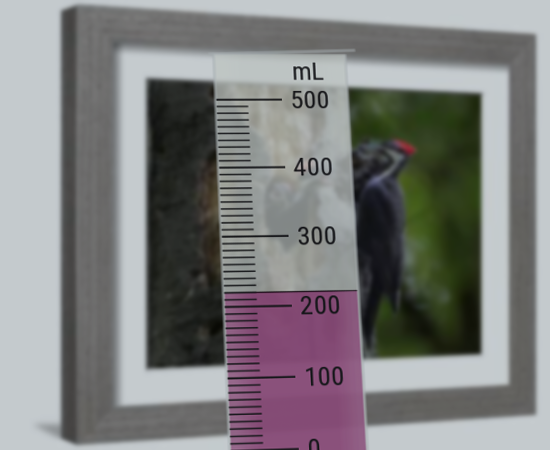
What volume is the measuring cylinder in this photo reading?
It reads 220 mL
